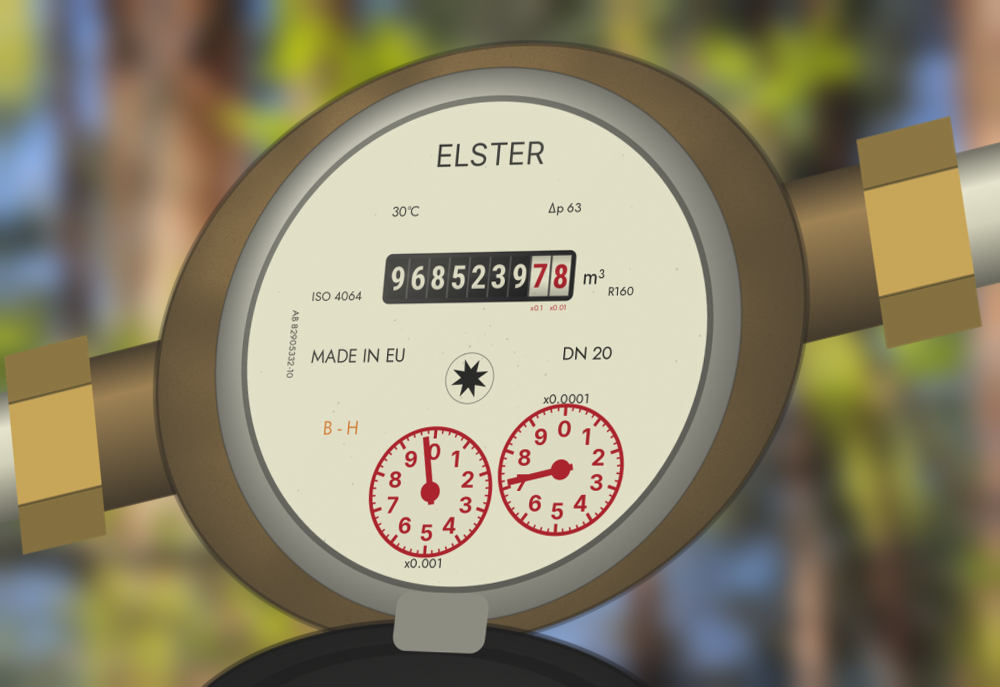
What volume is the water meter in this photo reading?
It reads 9685239.7797 m³
